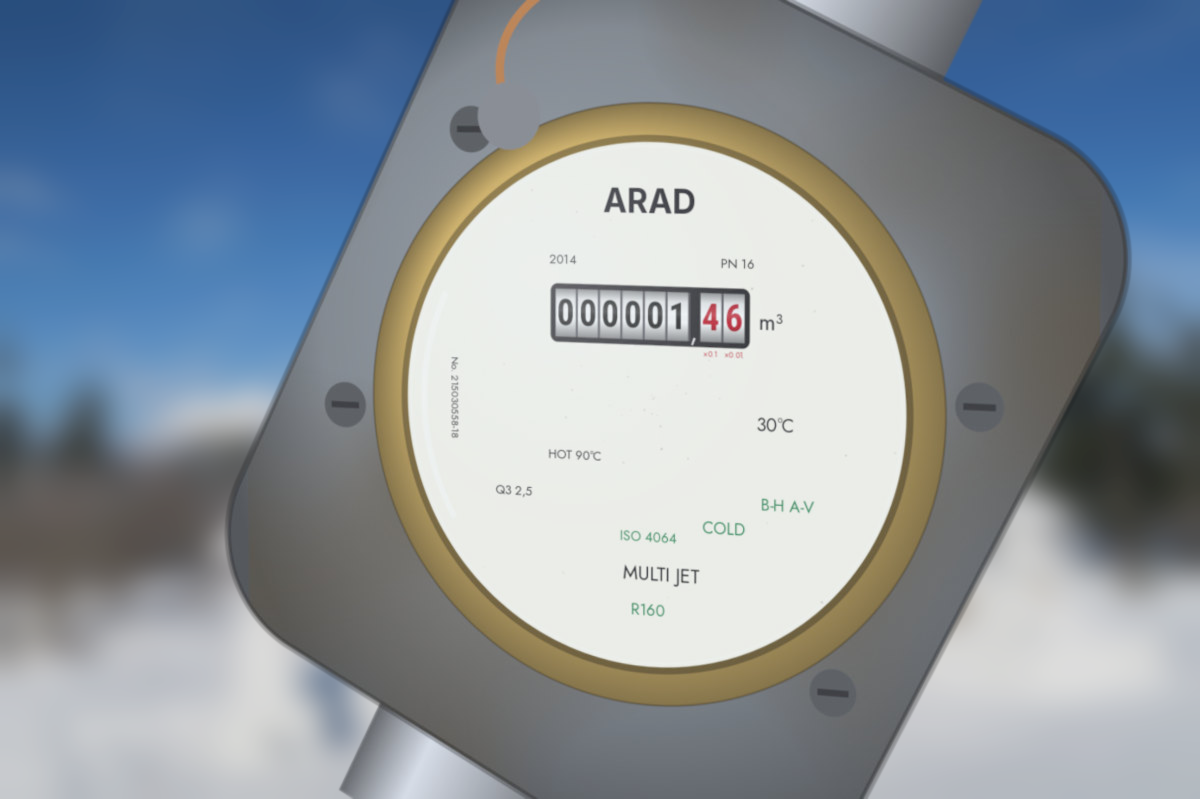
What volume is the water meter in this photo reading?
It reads 1.46 m³
